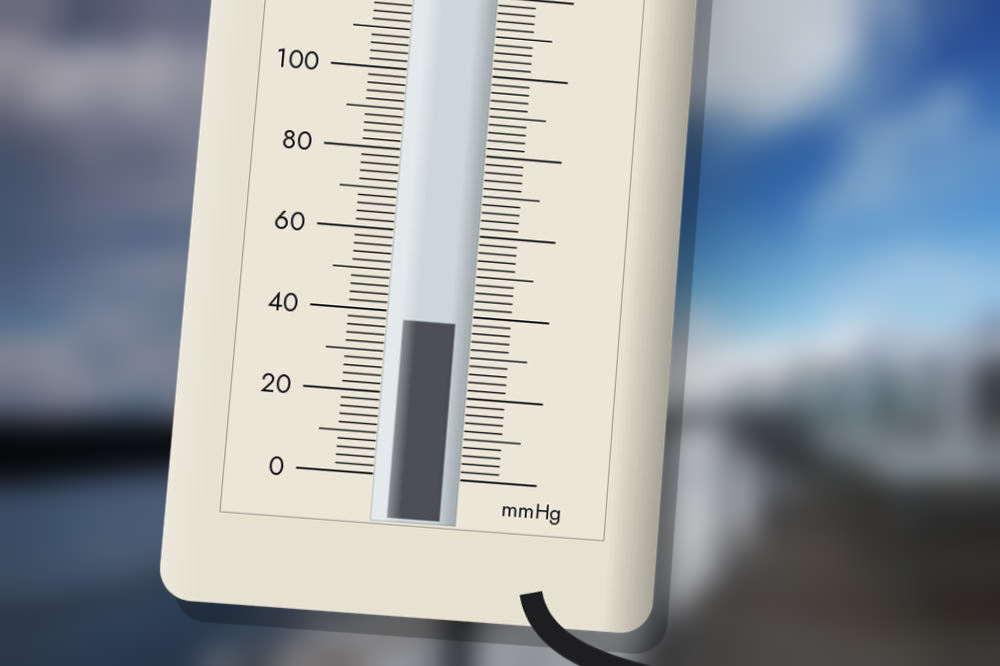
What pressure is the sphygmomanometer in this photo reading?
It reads 38 mmHg
